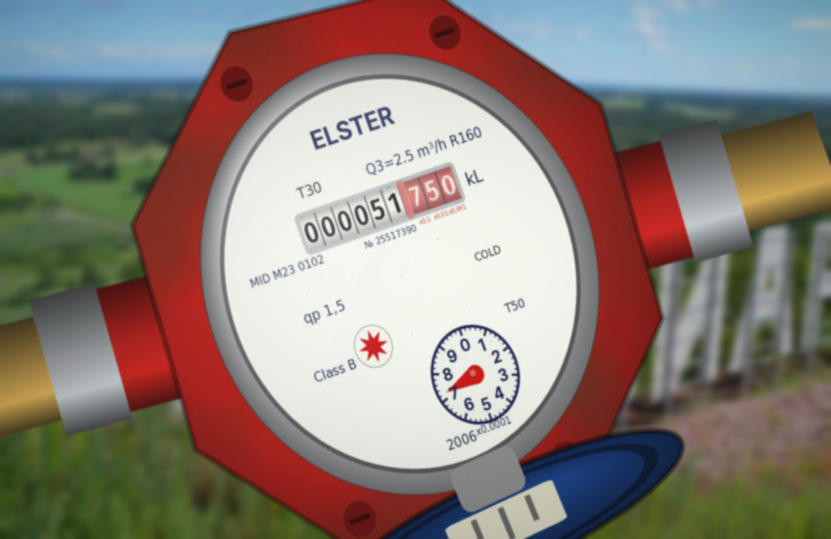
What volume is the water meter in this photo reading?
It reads 51.7507 kL
